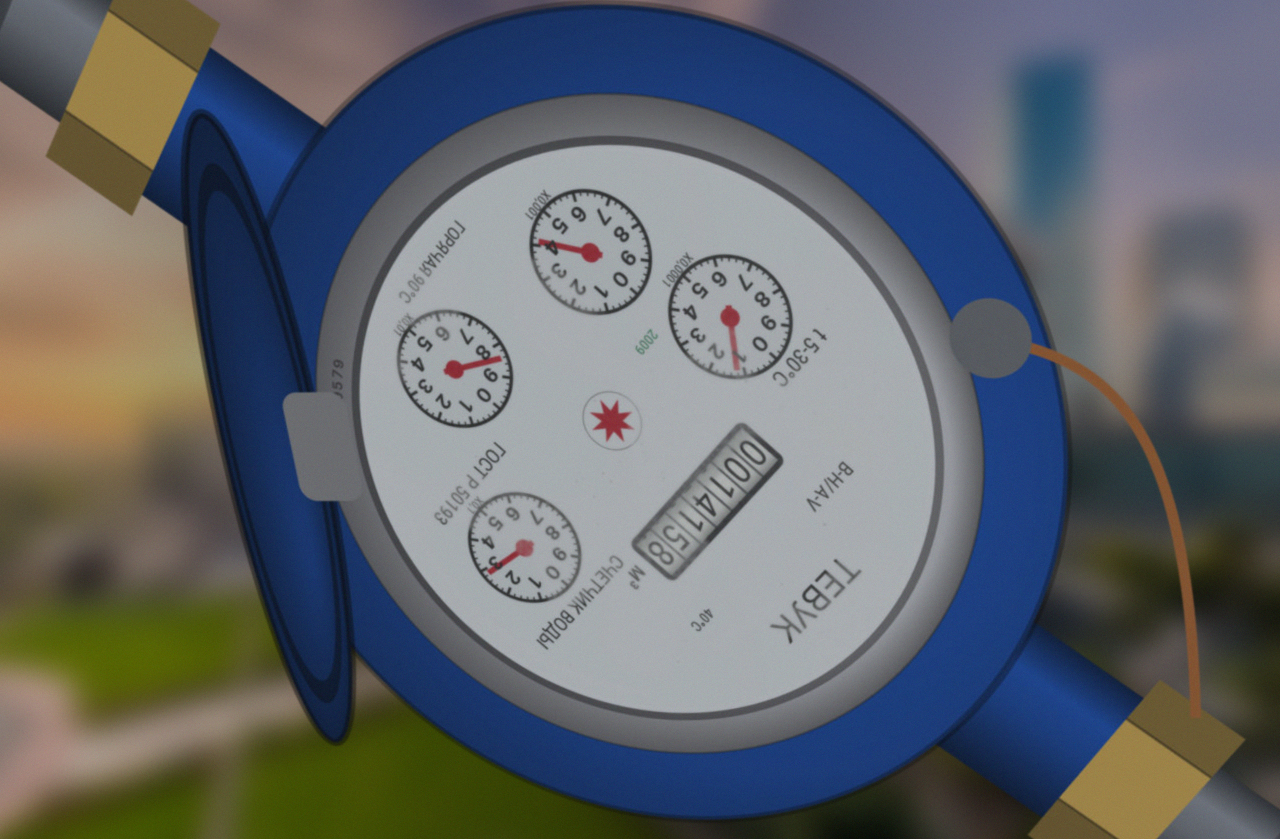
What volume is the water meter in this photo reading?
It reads 14158.2841 m³
